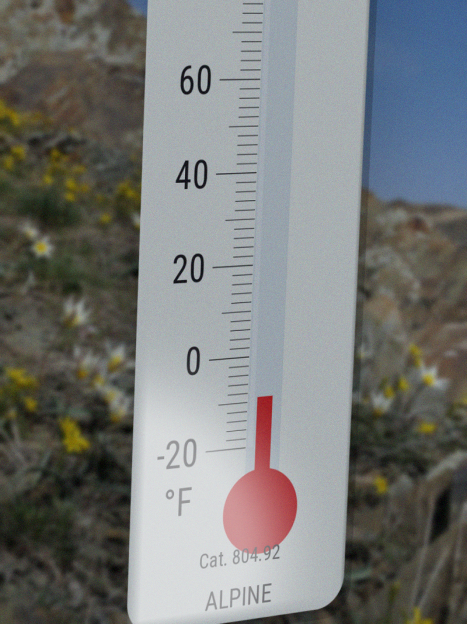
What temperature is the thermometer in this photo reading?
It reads -9 °F
